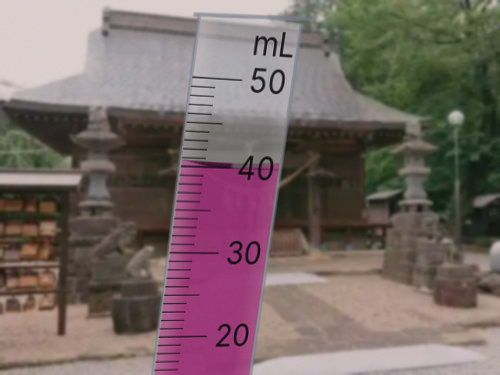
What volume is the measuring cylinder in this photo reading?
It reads 40 mL
